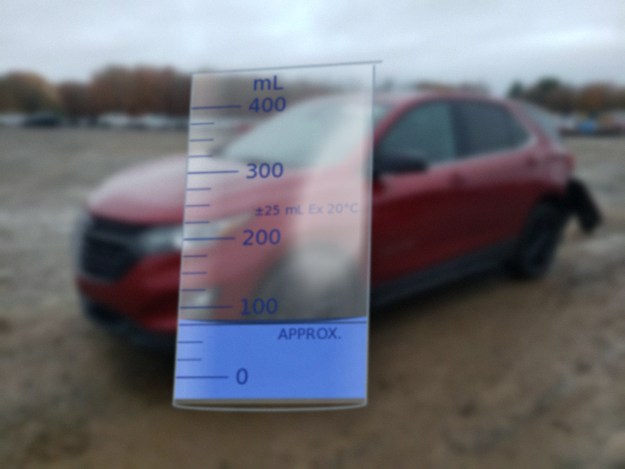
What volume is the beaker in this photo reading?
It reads 75 mL
